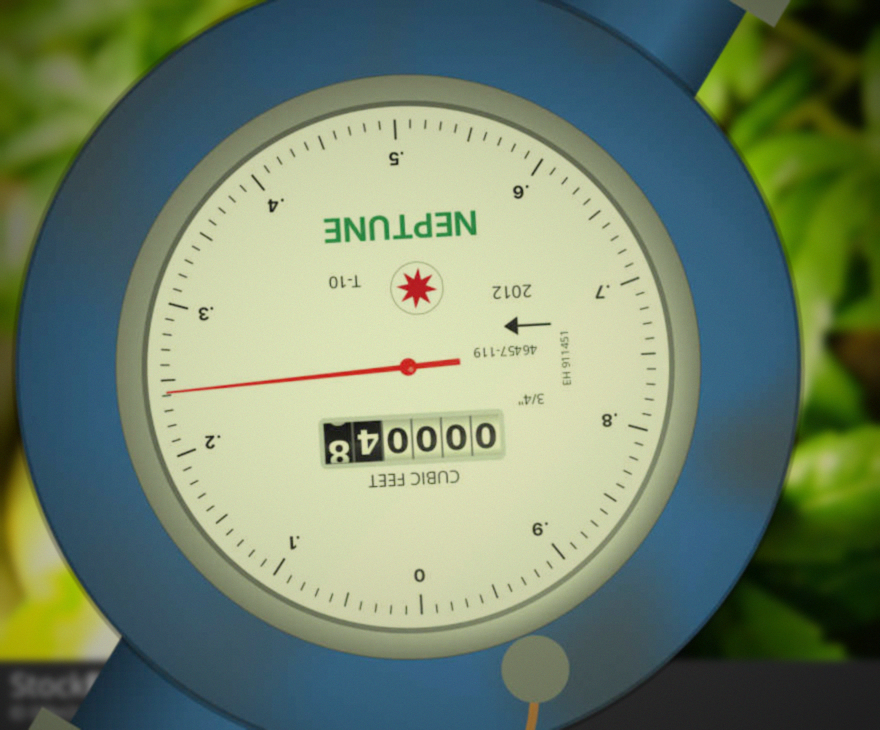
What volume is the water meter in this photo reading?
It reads 48.24 ft³
